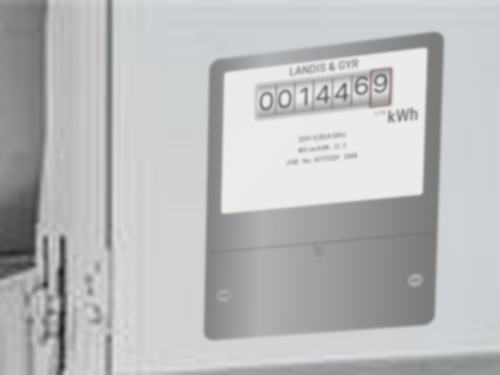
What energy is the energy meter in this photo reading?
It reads 1446.9 kWh
